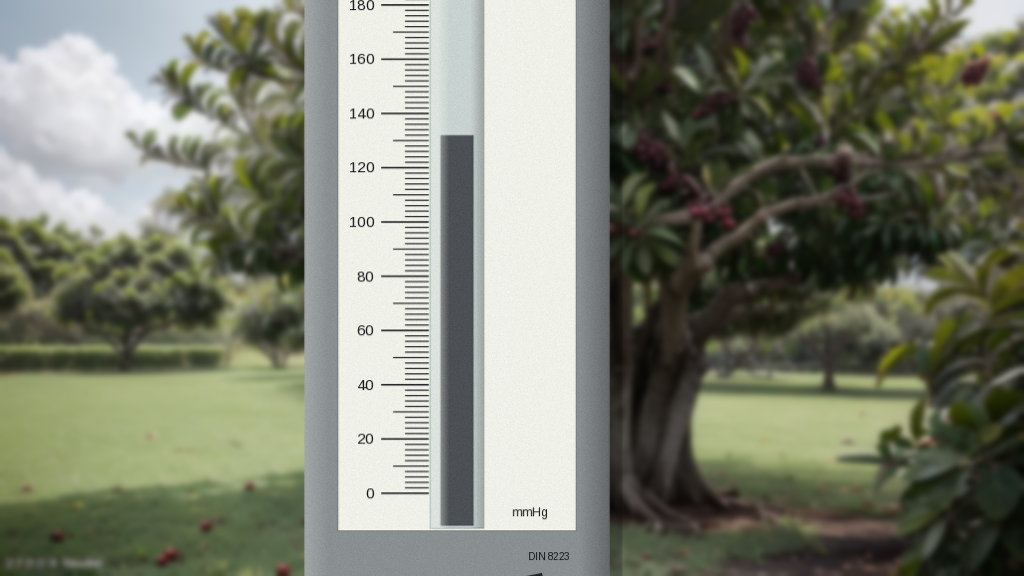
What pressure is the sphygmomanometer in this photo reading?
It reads 132 mmHg
